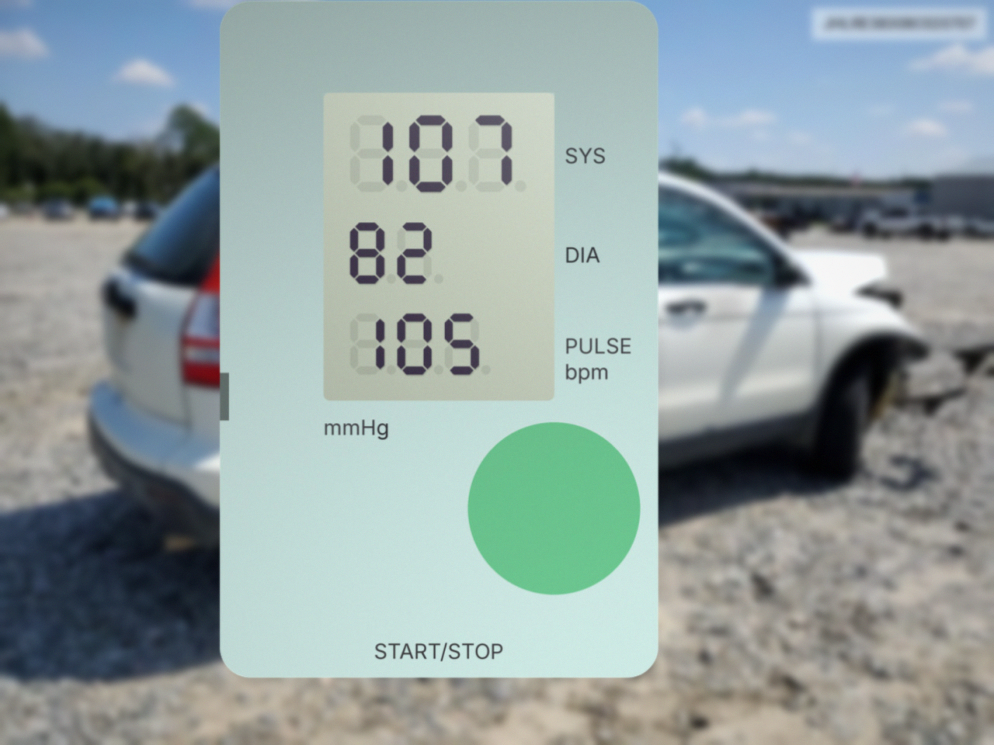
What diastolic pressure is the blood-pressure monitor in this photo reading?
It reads 82 mmHg
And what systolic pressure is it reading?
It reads 107 mmHg
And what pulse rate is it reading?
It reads 105 bpm
